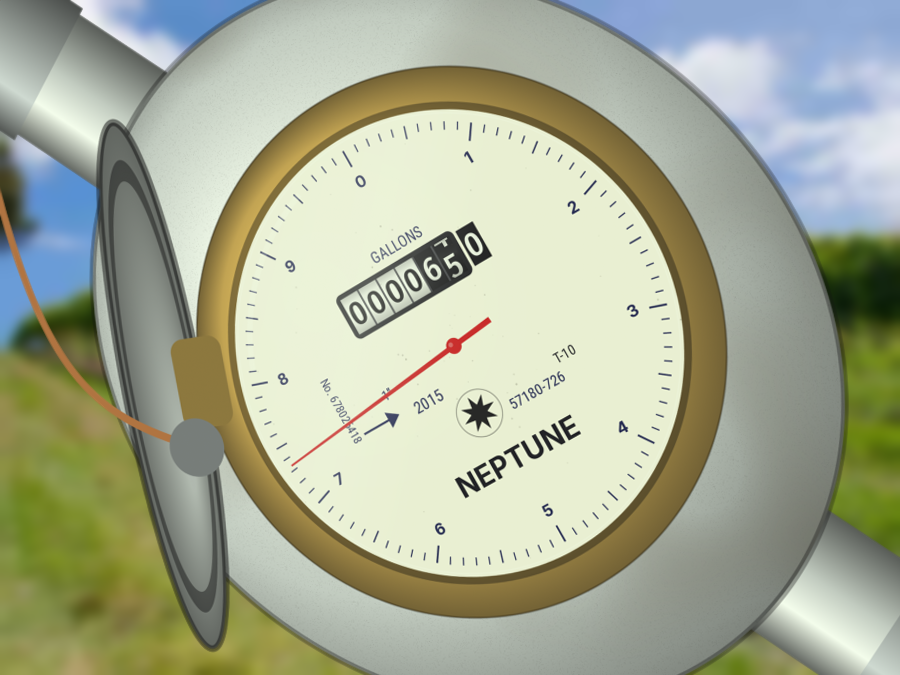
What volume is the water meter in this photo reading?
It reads 647.3 gal
